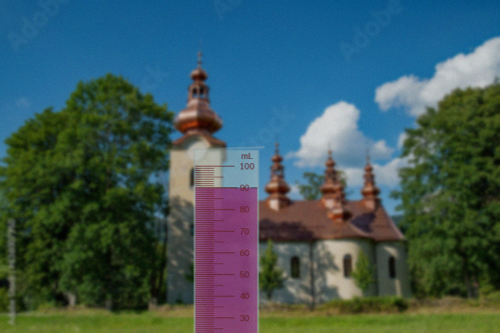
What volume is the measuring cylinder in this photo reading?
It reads 90 mL
